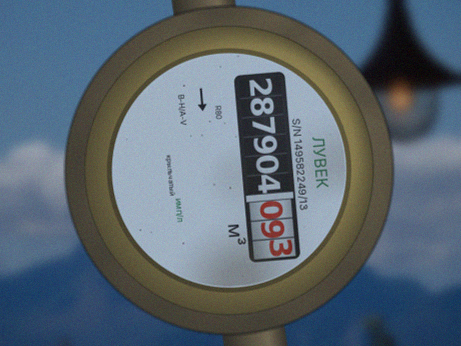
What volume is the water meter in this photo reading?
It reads 287904.093 m³
